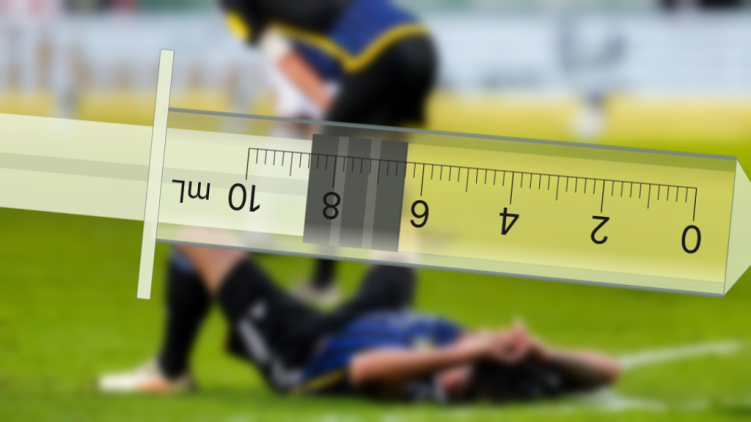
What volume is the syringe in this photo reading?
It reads 6.4 mL
